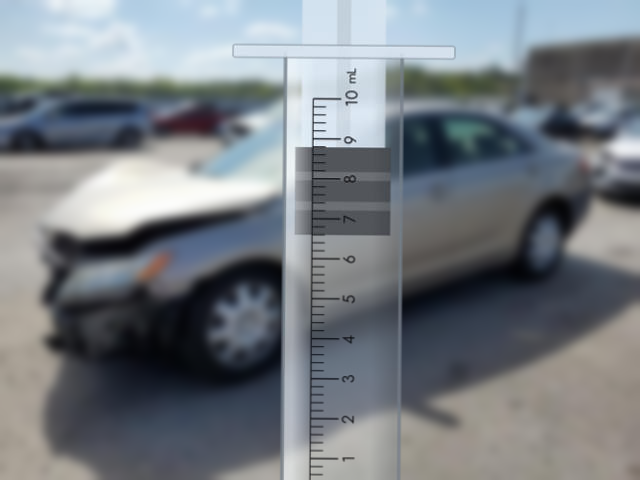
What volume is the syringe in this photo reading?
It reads 6.6 mL
